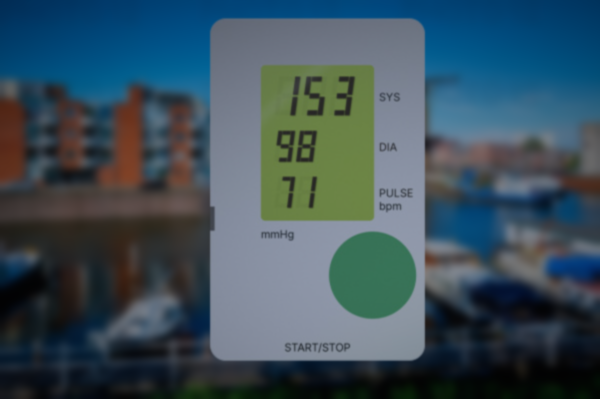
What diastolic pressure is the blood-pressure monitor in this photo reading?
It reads 98 mmHg
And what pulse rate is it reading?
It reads 71 bpm
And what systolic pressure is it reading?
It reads 153 mmHg
